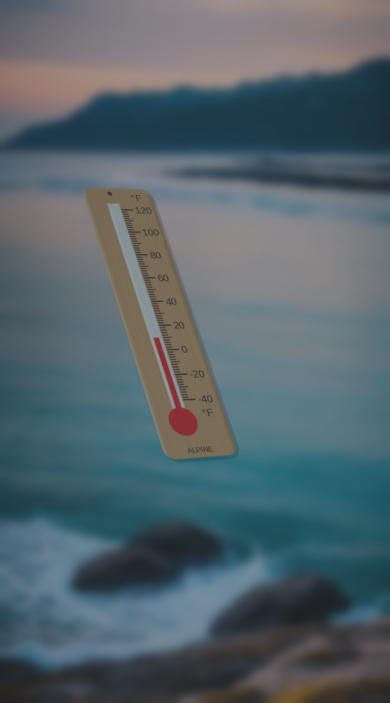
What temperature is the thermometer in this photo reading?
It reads 10 °F
